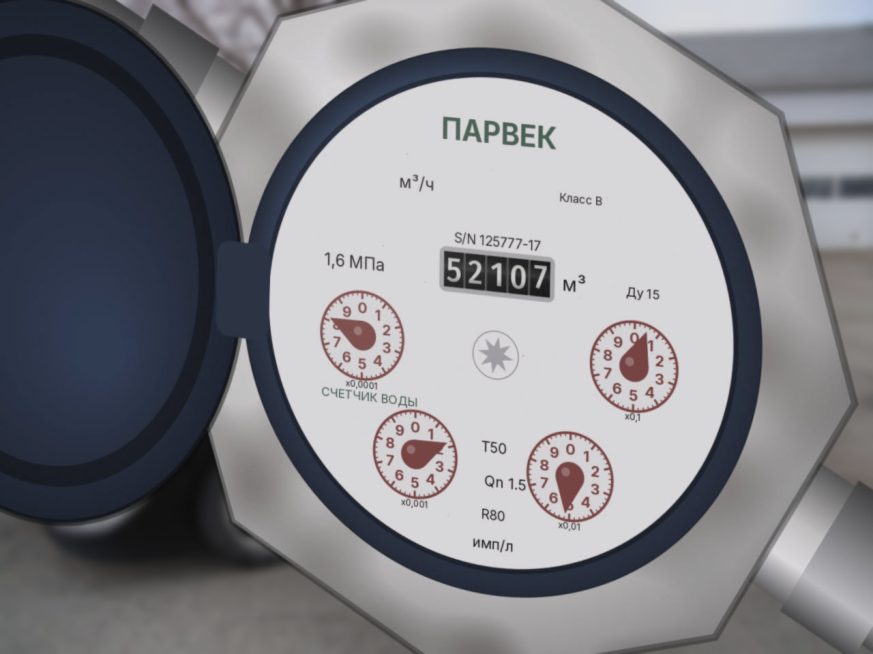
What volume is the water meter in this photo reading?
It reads 52107.0518 m³
